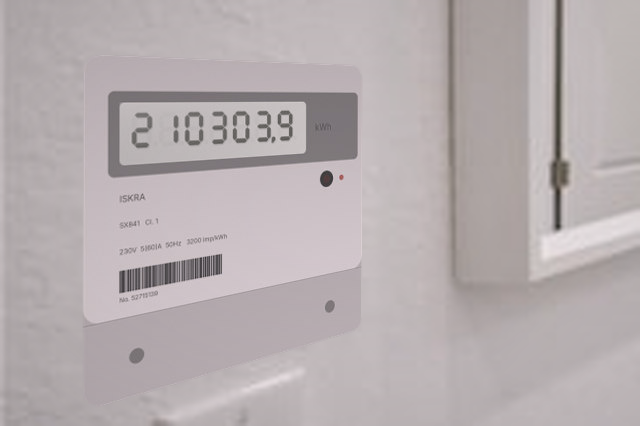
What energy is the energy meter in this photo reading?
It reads 210303.9 kWh
